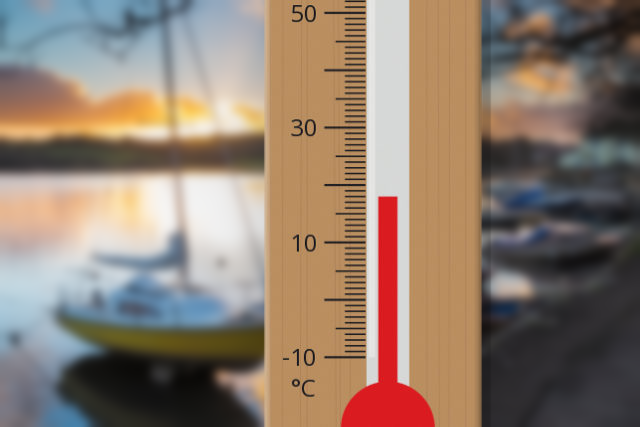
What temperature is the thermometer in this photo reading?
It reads 18 °C
